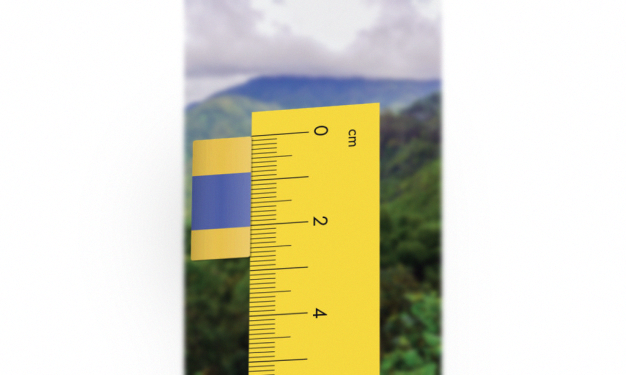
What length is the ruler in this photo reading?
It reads 2.7 cm
